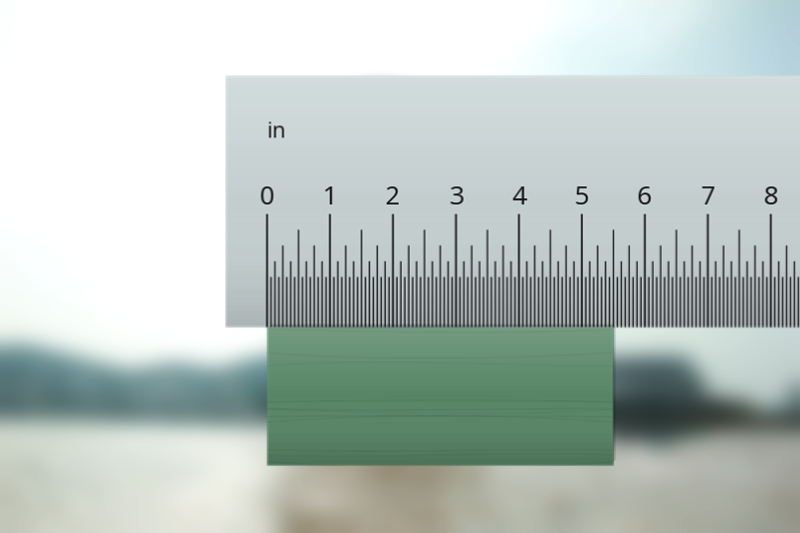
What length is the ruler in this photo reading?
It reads 5.5 in
